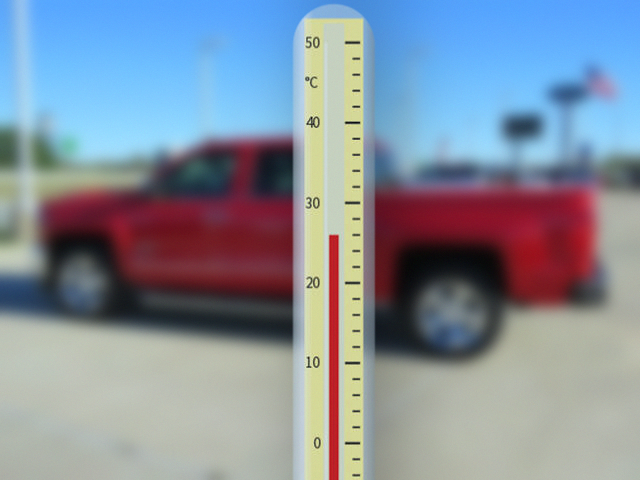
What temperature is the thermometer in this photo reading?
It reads 26 °C
